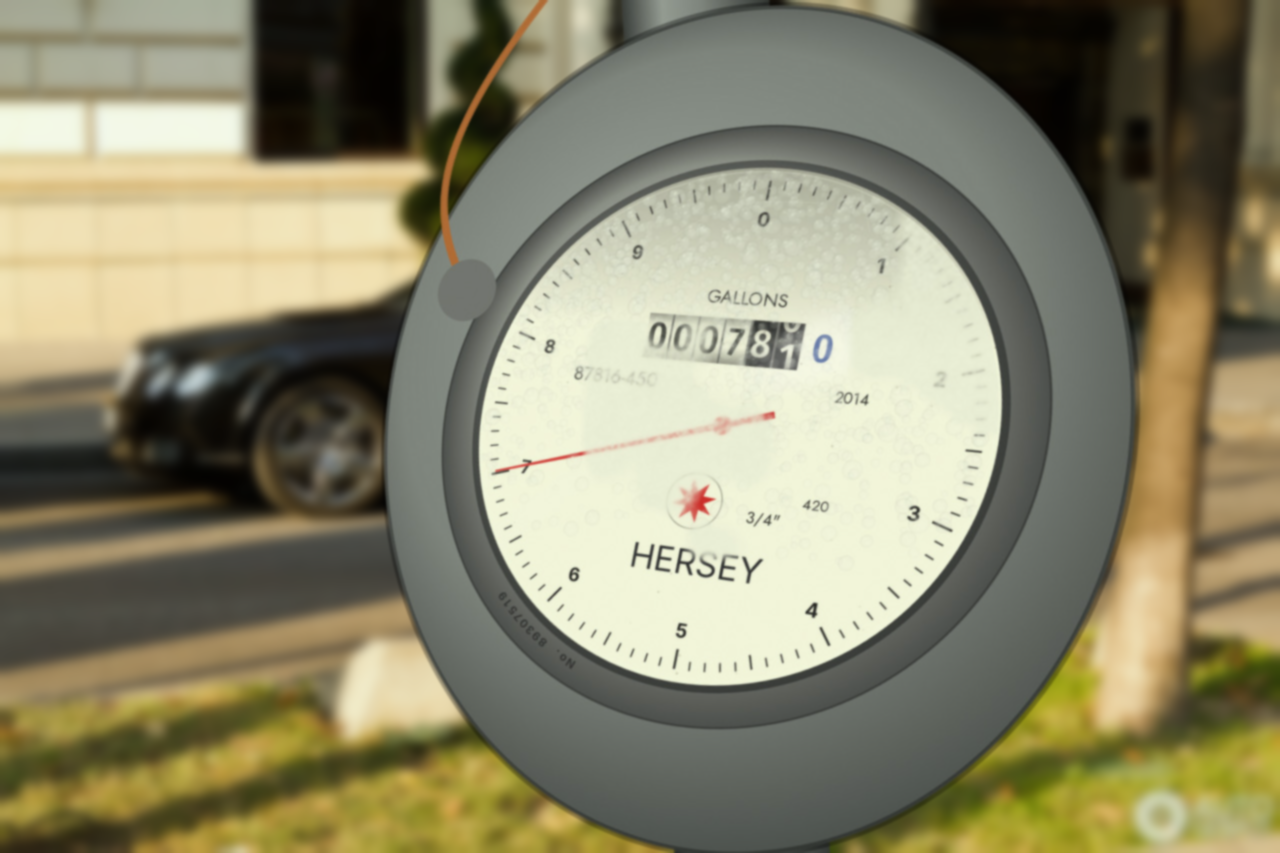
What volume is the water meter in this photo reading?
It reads 7807.0 gal
